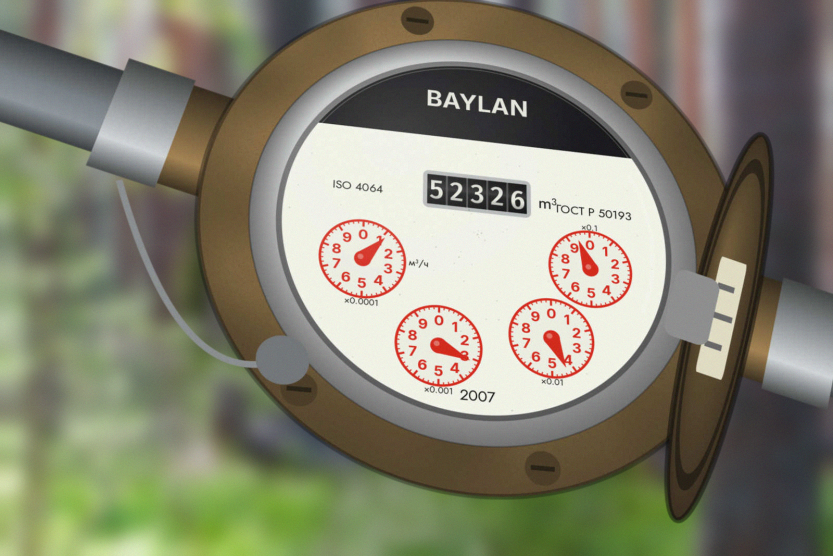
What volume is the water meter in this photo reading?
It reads 52325.9431 m³
